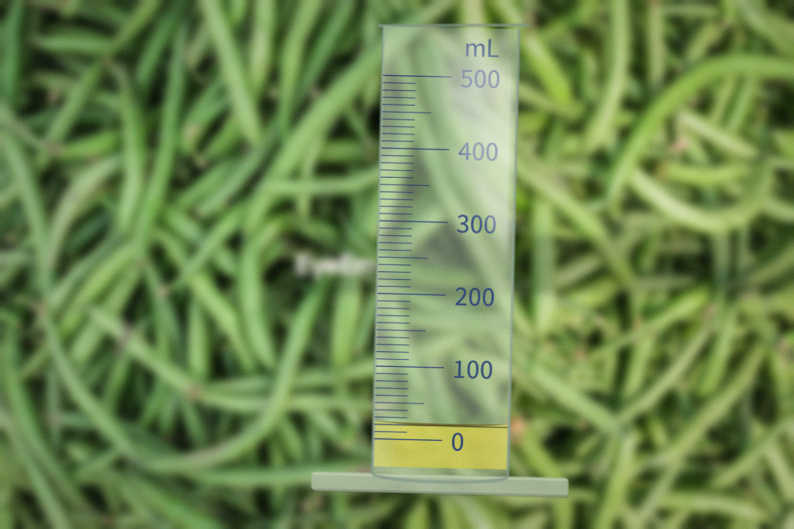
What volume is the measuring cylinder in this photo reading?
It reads 20 mL
